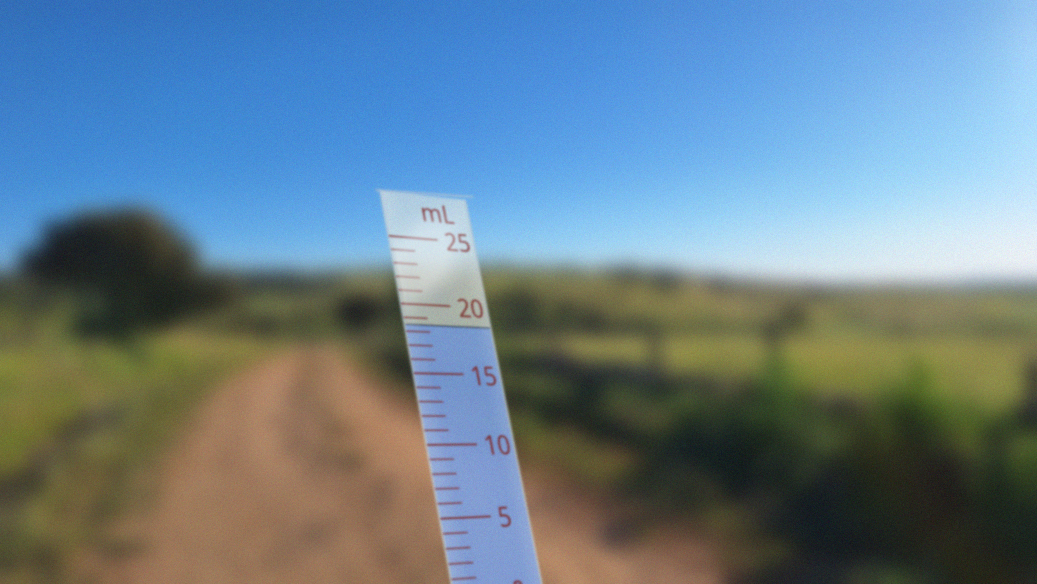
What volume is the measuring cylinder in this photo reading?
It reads 18.5 mL
